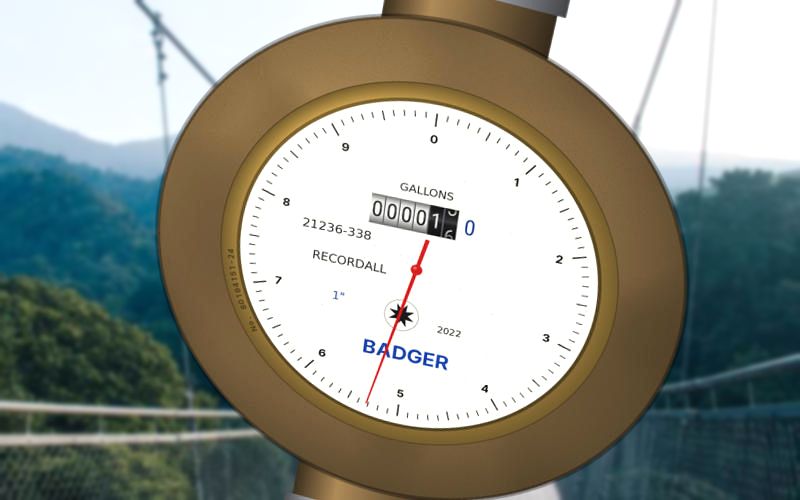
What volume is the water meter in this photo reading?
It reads 155.3 gal
